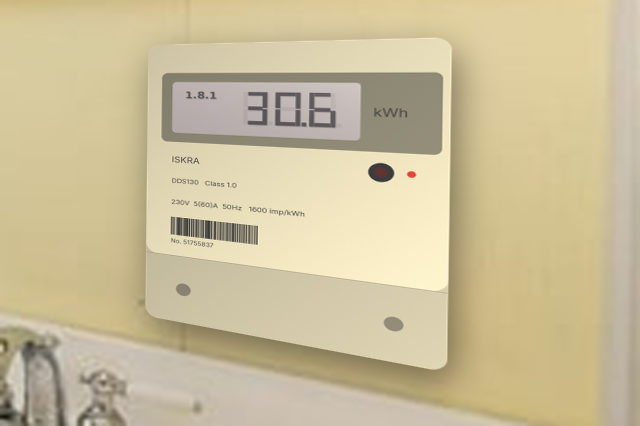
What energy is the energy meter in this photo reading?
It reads 30.6 kWh
